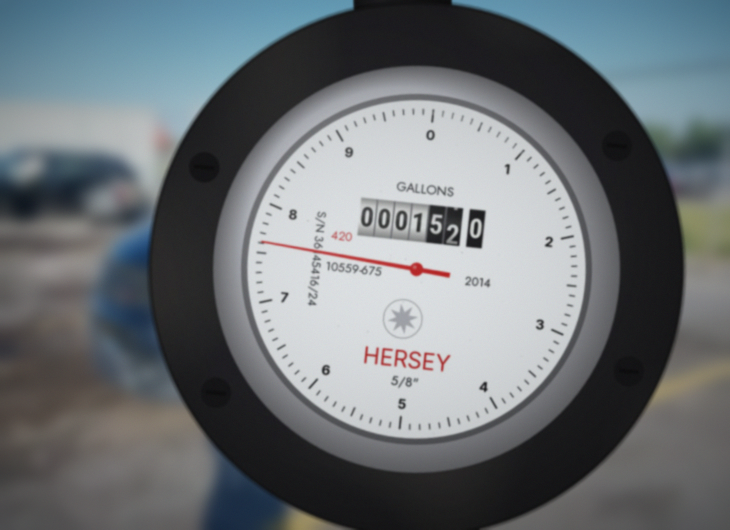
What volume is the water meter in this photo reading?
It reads 1517.6 gal
